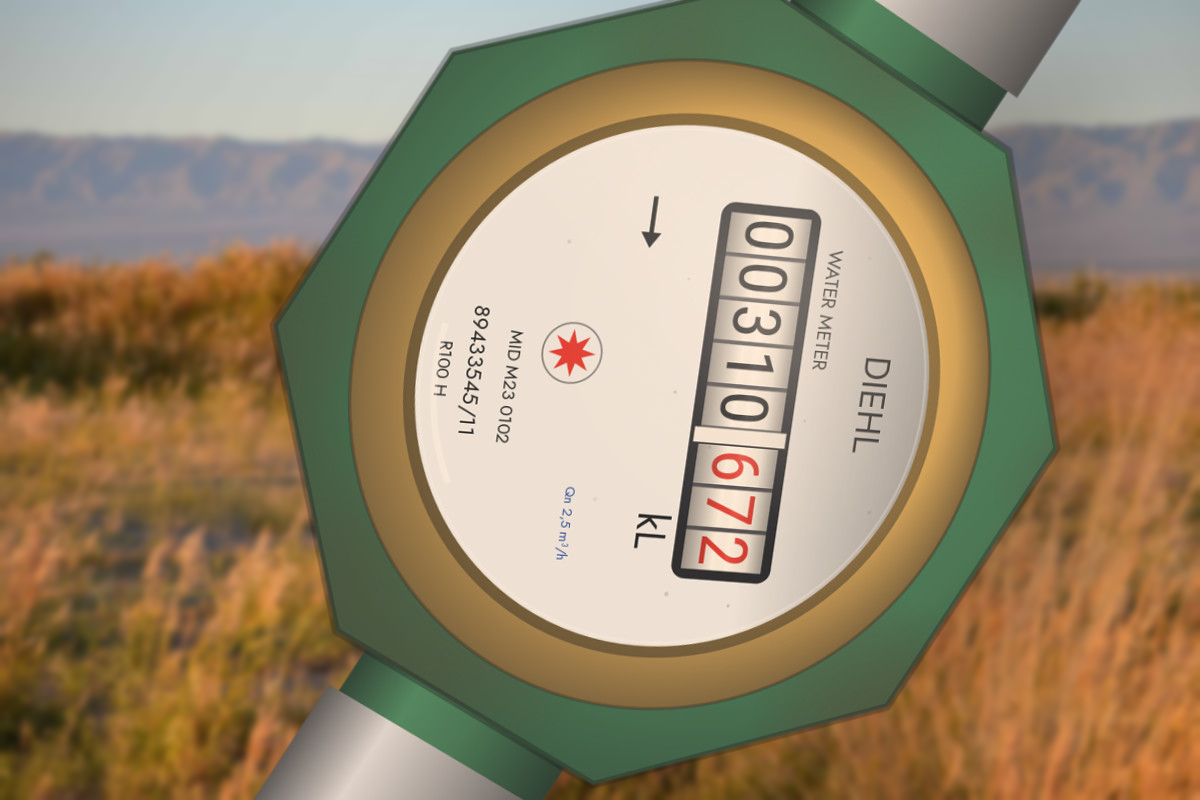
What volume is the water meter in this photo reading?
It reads 310.672 kL
